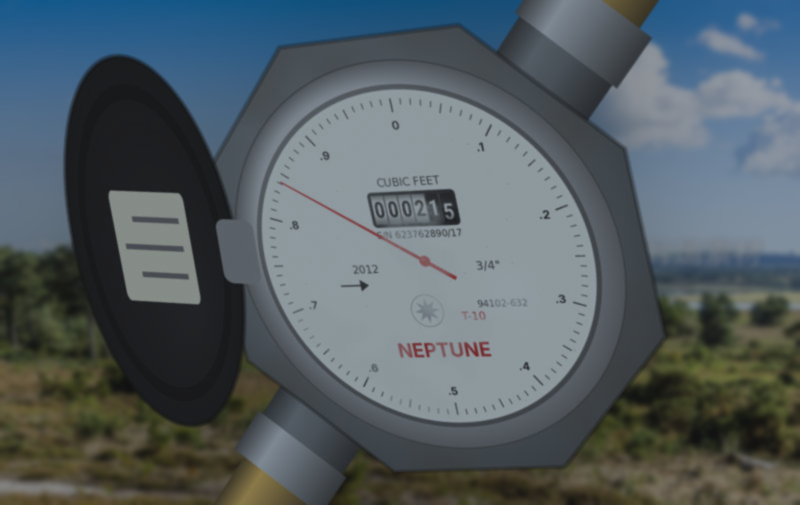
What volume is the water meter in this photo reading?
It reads 214.84 ft³
